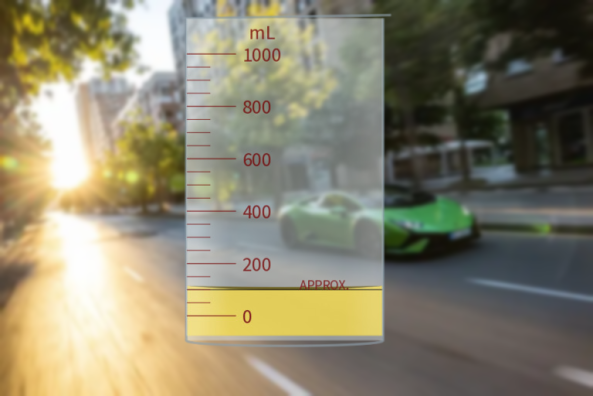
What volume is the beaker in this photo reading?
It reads 100 mL
